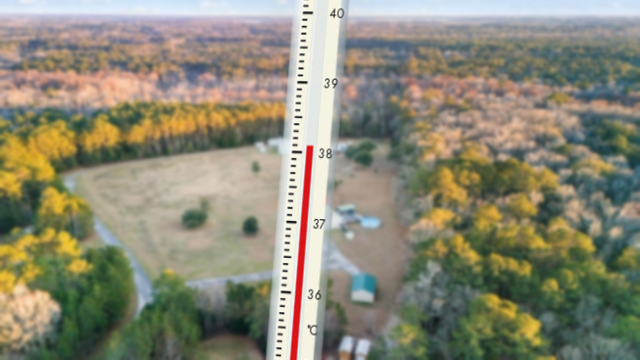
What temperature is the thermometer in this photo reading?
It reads 38.1 °C
